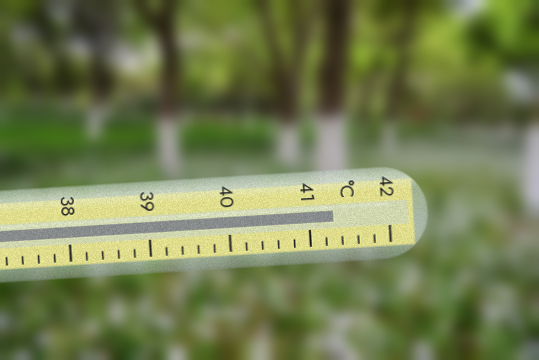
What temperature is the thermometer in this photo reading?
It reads 41.3 °C
